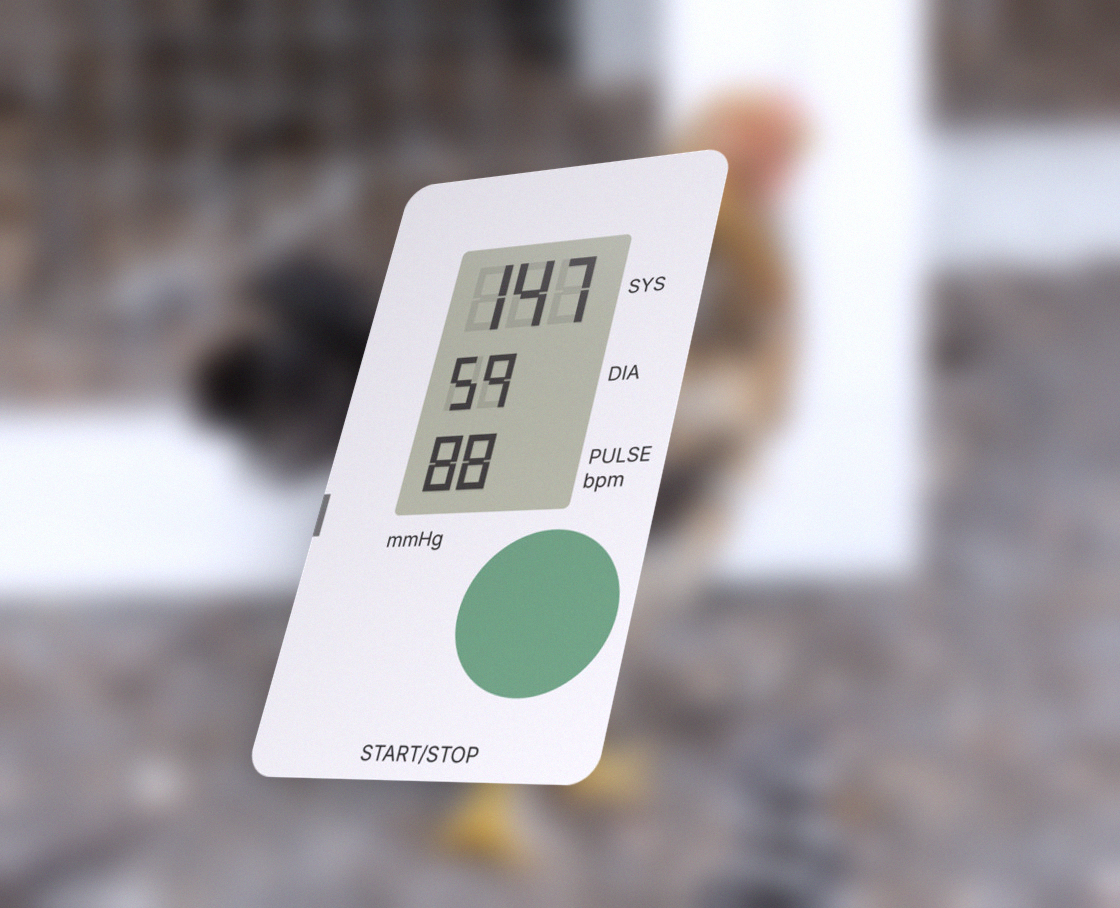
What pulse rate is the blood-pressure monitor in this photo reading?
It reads 88 bpm
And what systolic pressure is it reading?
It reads 147 mmHg
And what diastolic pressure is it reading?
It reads 59 mmHg
